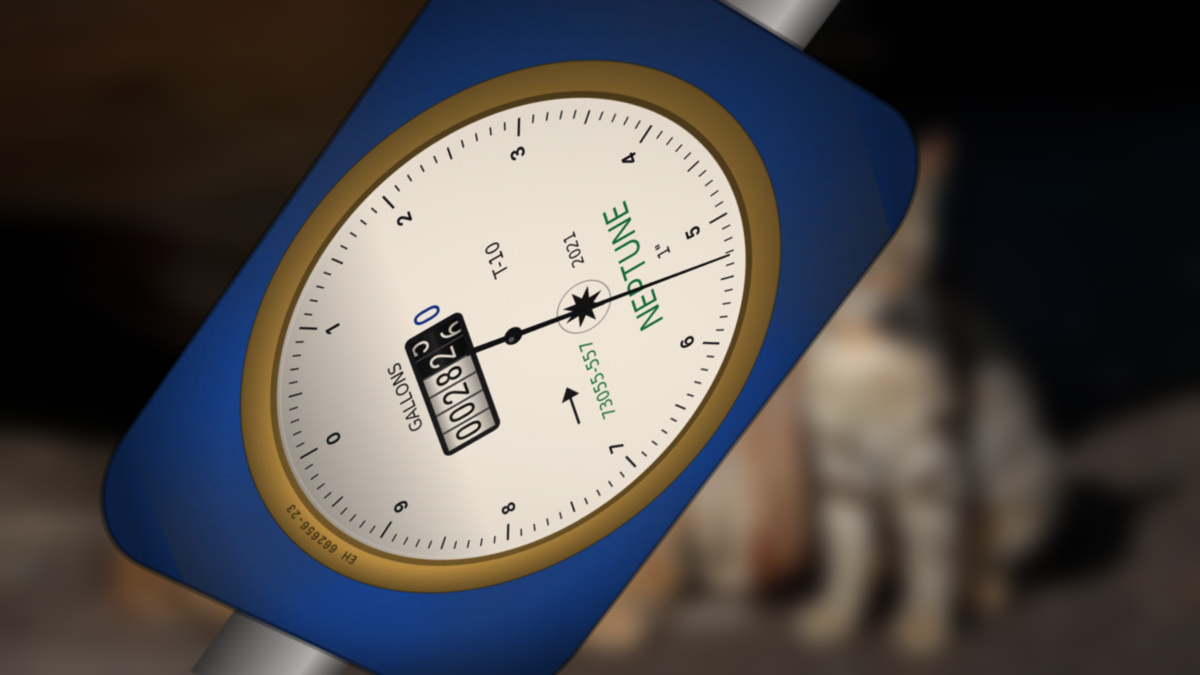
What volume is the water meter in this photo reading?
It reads 28255.3 gal
